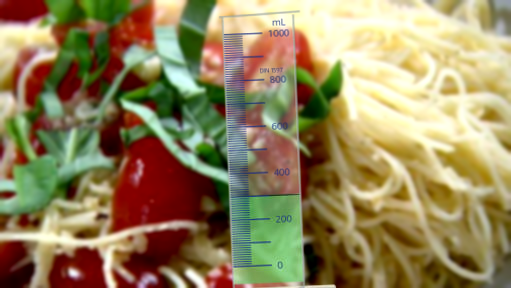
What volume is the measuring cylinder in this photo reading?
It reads 300 mL
